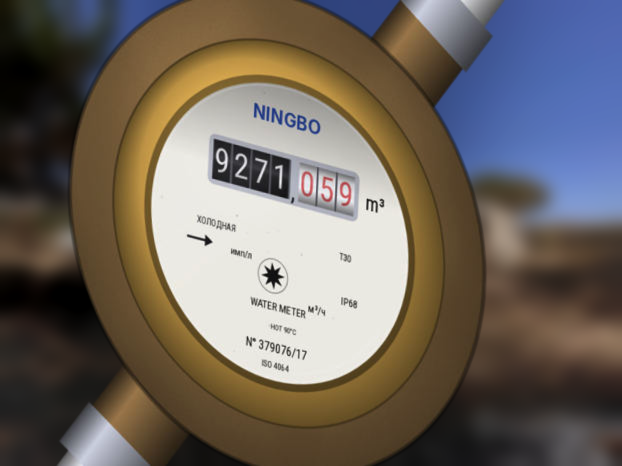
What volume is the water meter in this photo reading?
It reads 9271.059 m³
